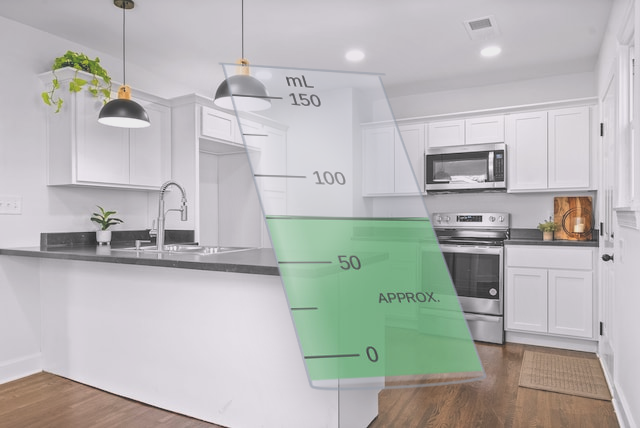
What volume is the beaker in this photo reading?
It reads 75 mL
